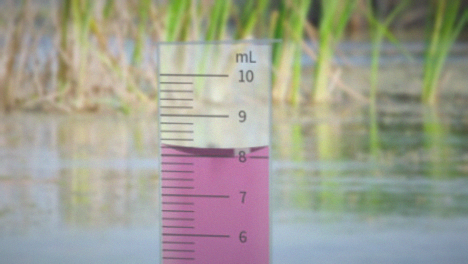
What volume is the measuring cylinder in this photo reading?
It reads 8 mL
